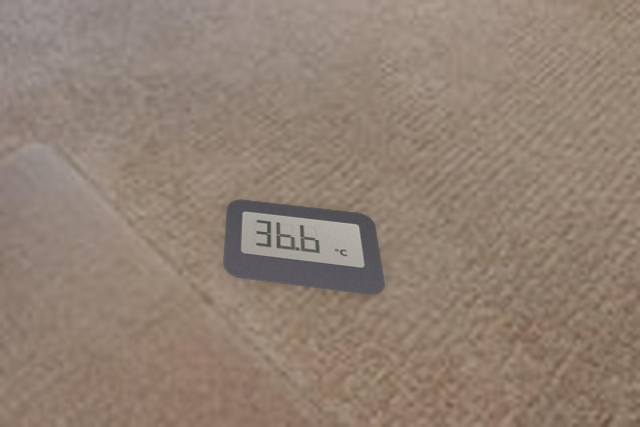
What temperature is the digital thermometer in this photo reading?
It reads 36.6 °C
